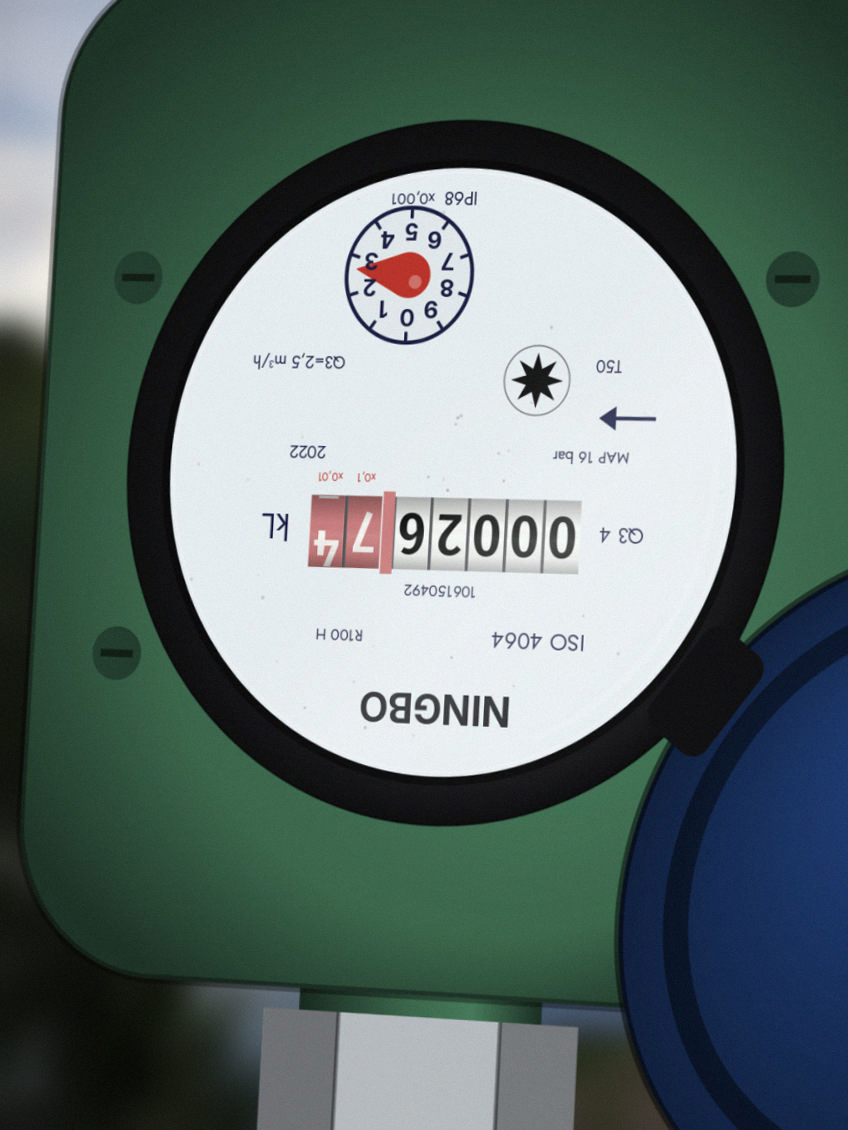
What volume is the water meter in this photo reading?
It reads 26.742 kL
